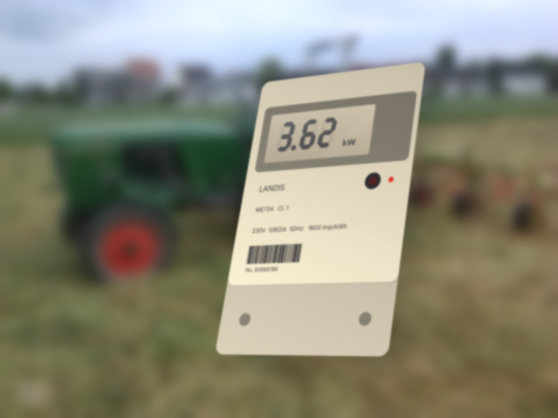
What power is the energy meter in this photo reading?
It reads 3.62 kW
